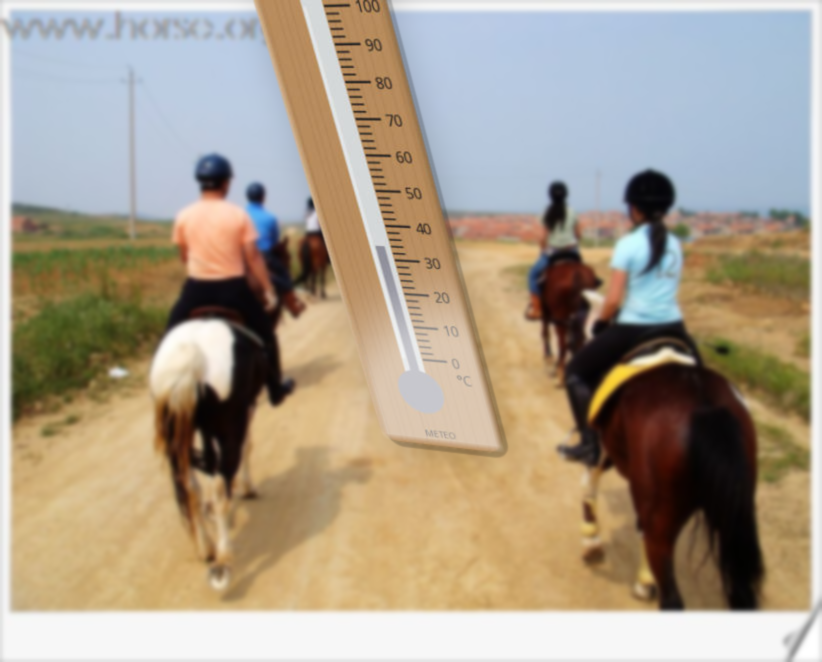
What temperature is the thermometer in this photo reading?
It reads 34 °C
